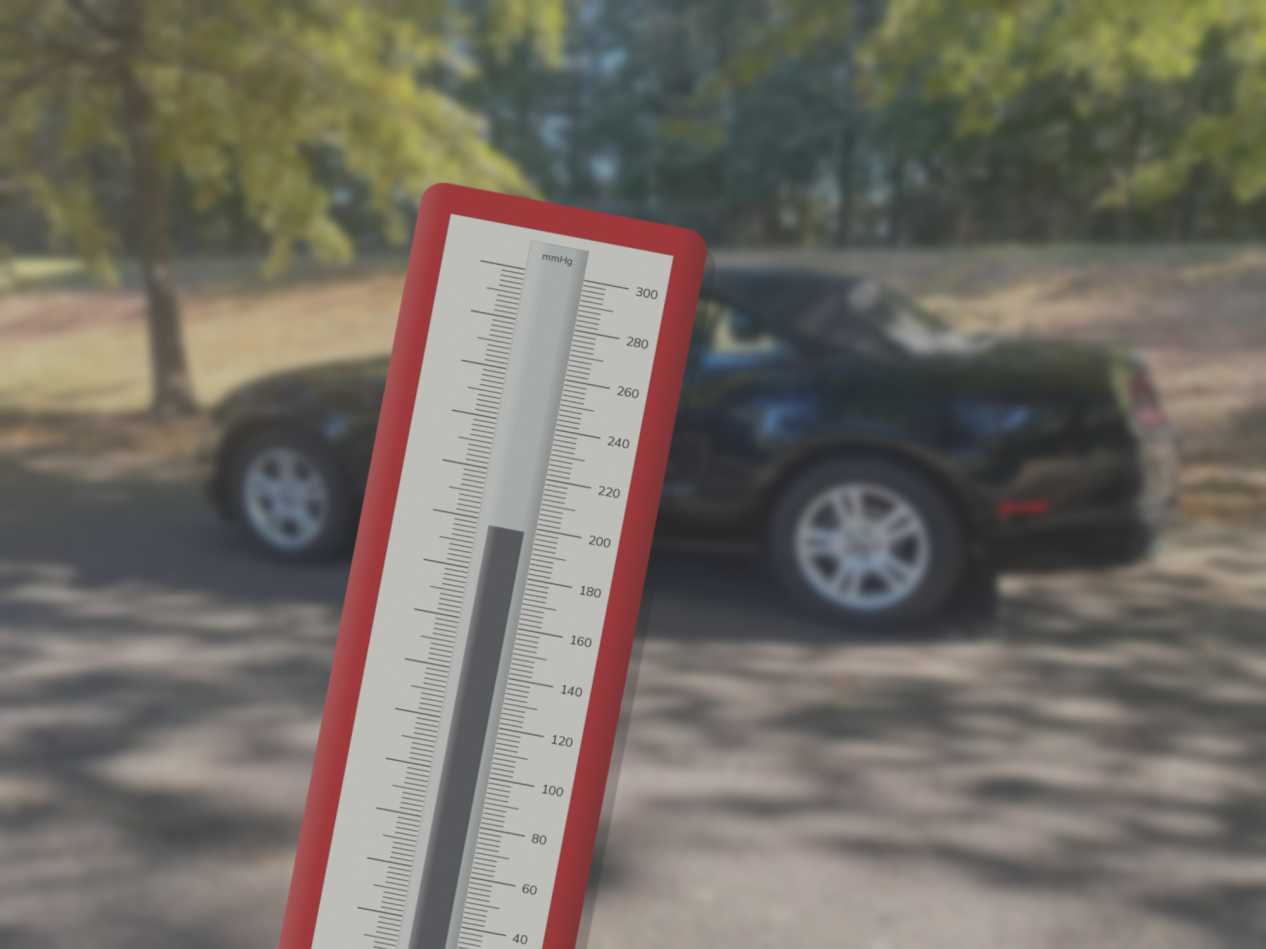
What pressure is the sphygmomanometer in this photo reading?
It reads 198 mmHg
